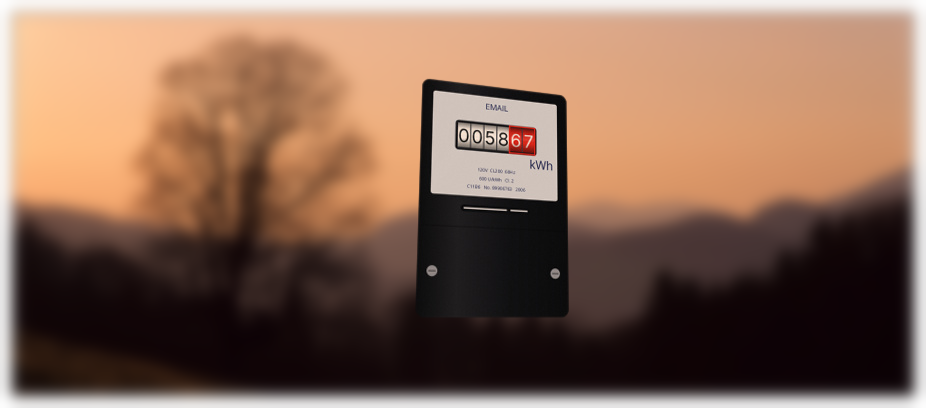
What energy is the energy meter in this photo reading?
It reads 58.67 kWh
